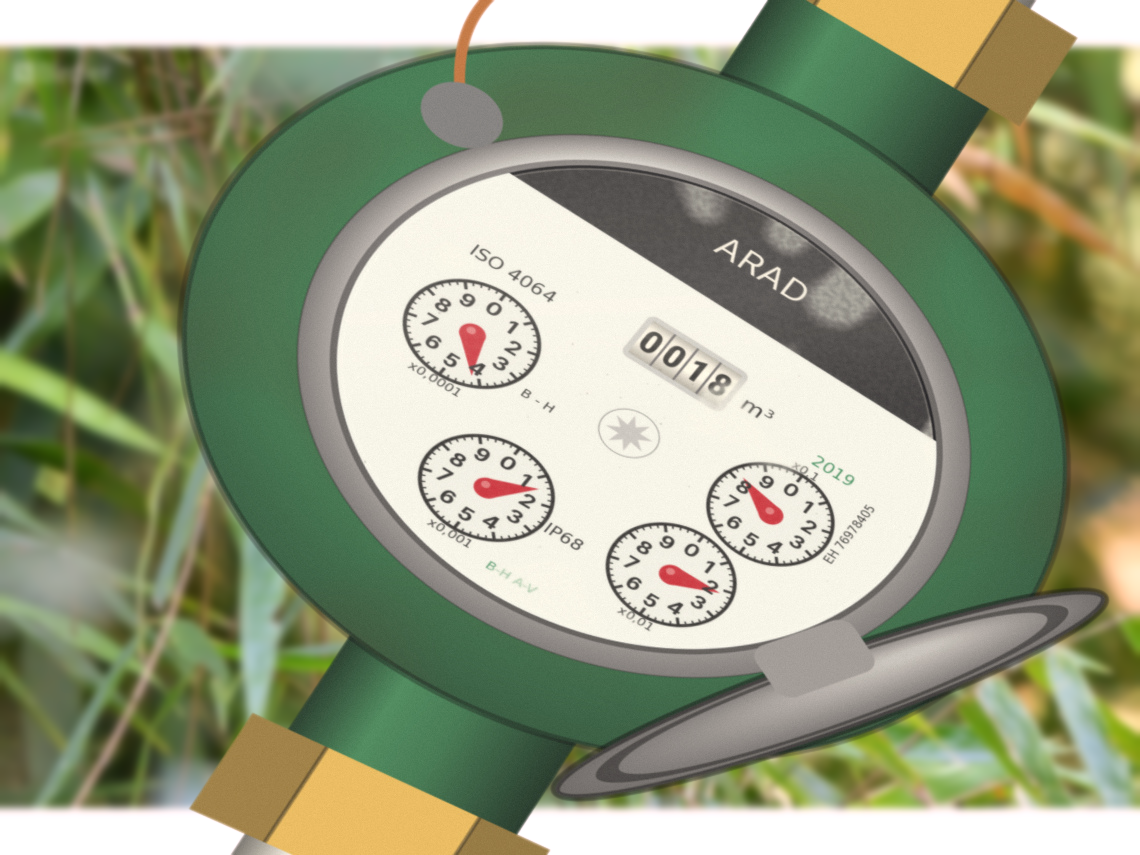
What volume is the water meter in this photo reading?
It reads 18.8214 m³
